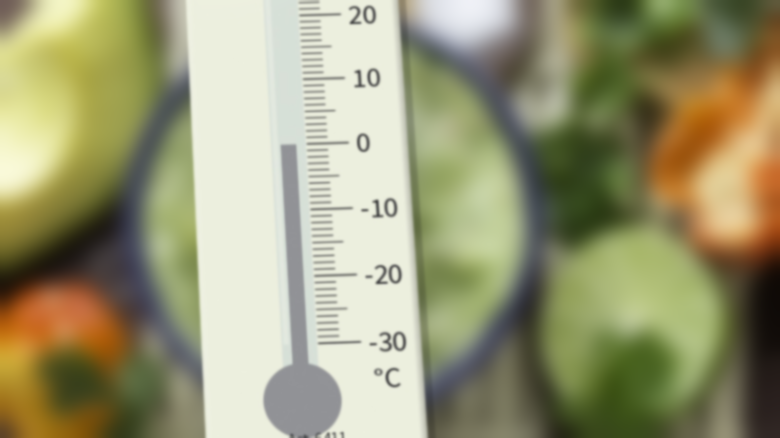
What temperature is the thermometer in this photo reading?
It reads 0 °C
